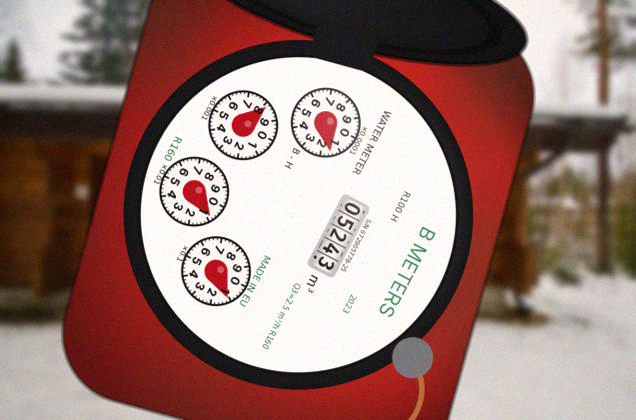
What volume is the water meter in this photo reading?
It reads 5243.1081 m³
